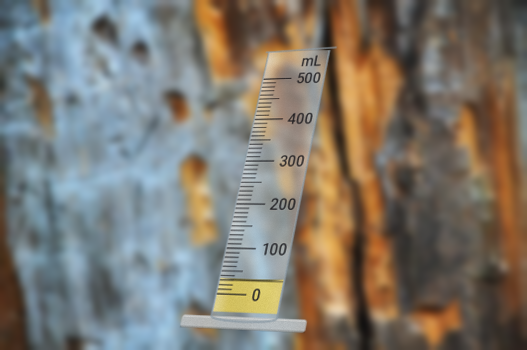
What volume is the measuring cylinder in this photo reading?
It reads 30 mL
